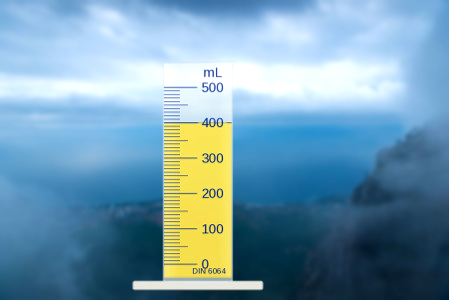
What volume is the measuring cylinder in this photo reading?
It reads 400 mL
